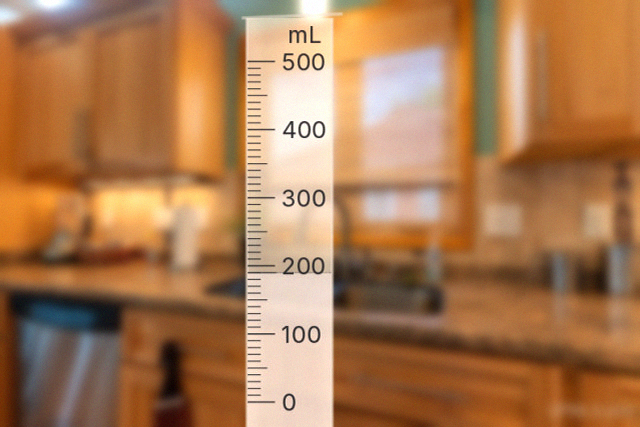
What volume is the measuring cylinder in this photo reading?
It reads 190 mL
